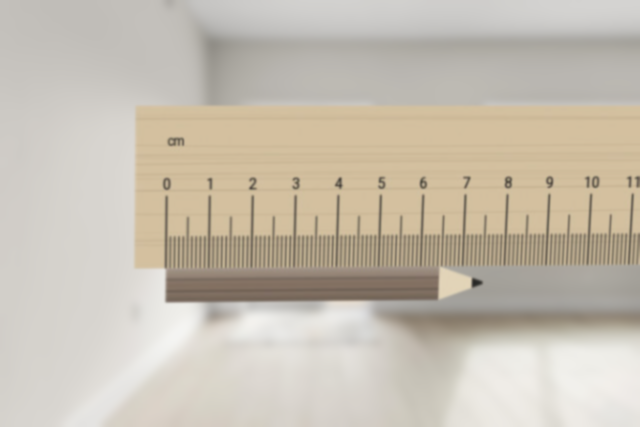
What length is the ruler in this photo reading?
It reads 7.5 cm
